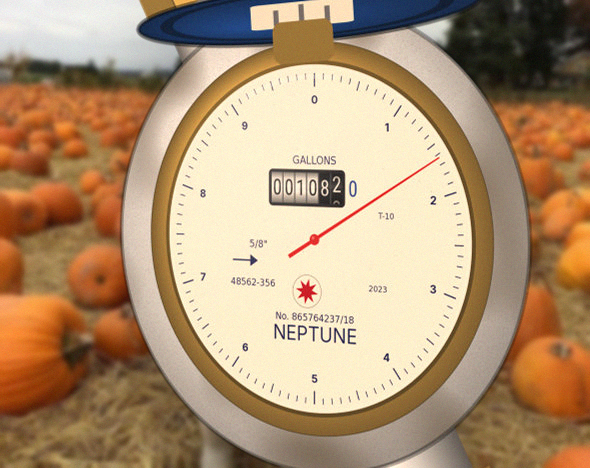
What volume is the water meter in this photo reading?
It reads 10821.6 gal
